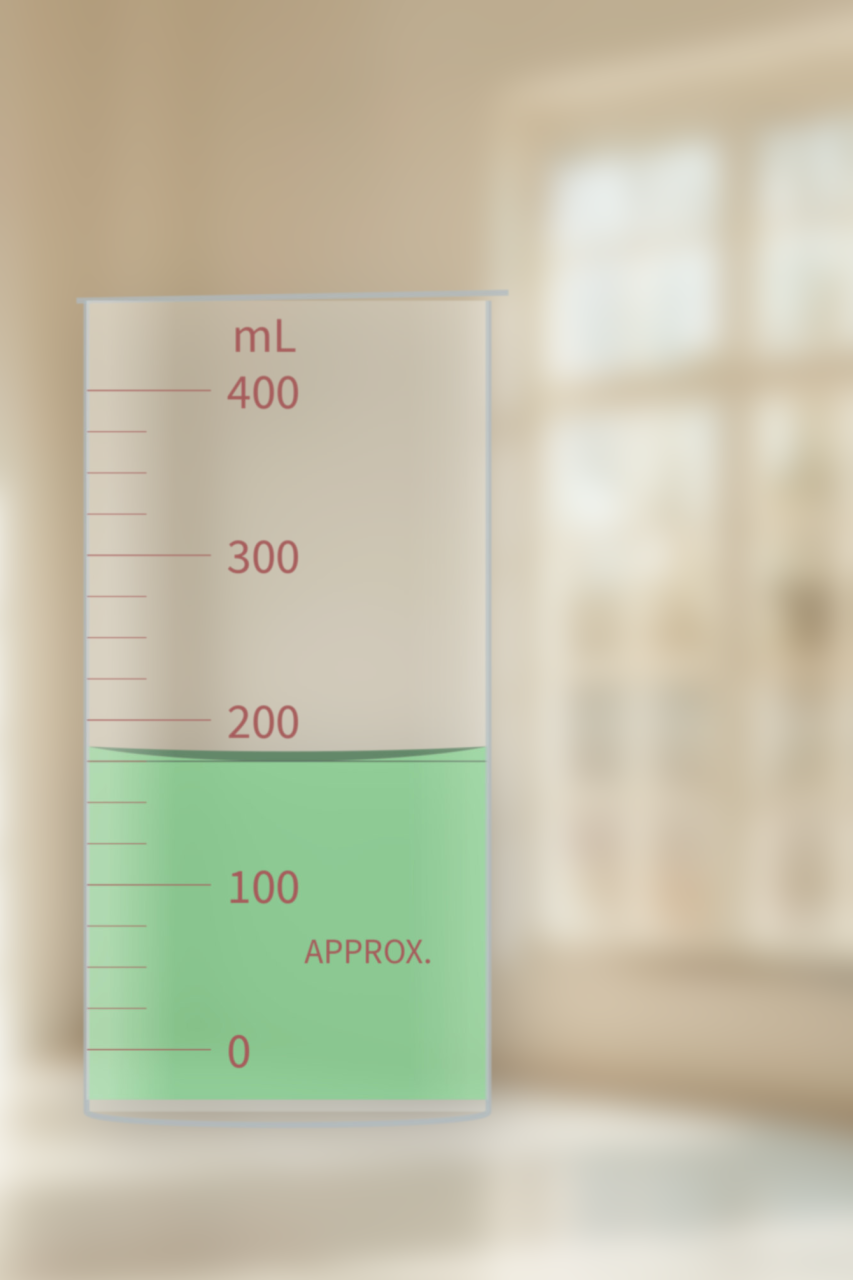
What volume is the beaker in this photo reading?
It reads 175 mL
